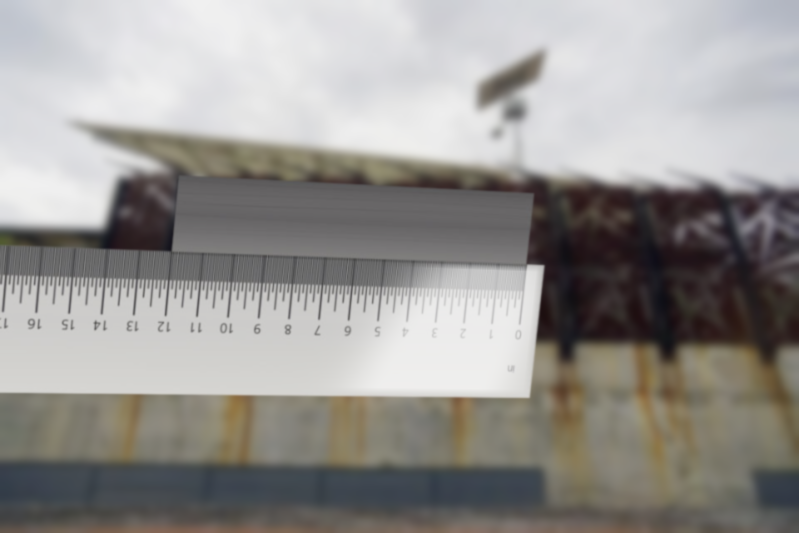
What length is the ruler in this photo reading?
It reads 12 in
